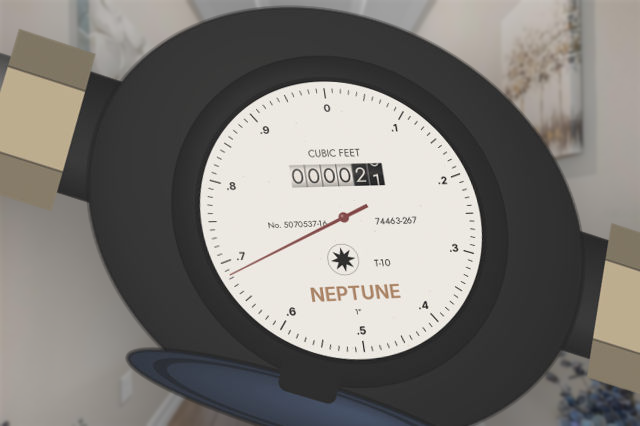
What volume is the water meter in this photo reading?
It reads 20.68 ft³
